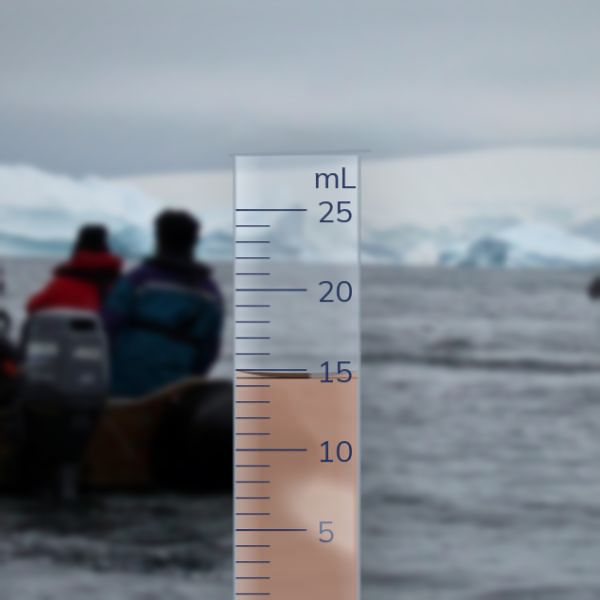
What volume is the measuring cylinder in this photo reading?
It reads 14.5 mL
